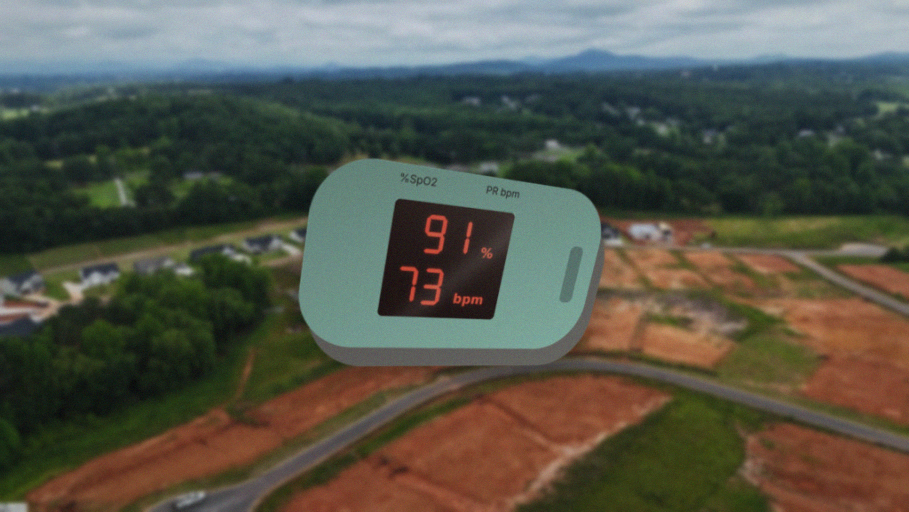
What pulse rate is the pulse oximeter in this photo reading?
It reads 73 bpm
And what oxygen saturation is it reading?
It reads 91 %
